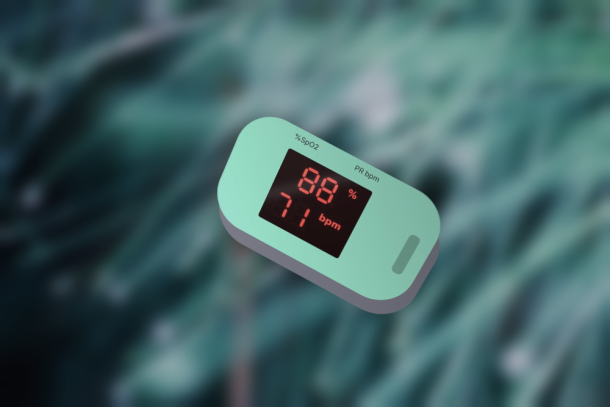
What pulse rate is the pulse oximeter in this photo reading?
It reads 71 bpm
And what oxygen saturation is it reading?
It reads 88 %
